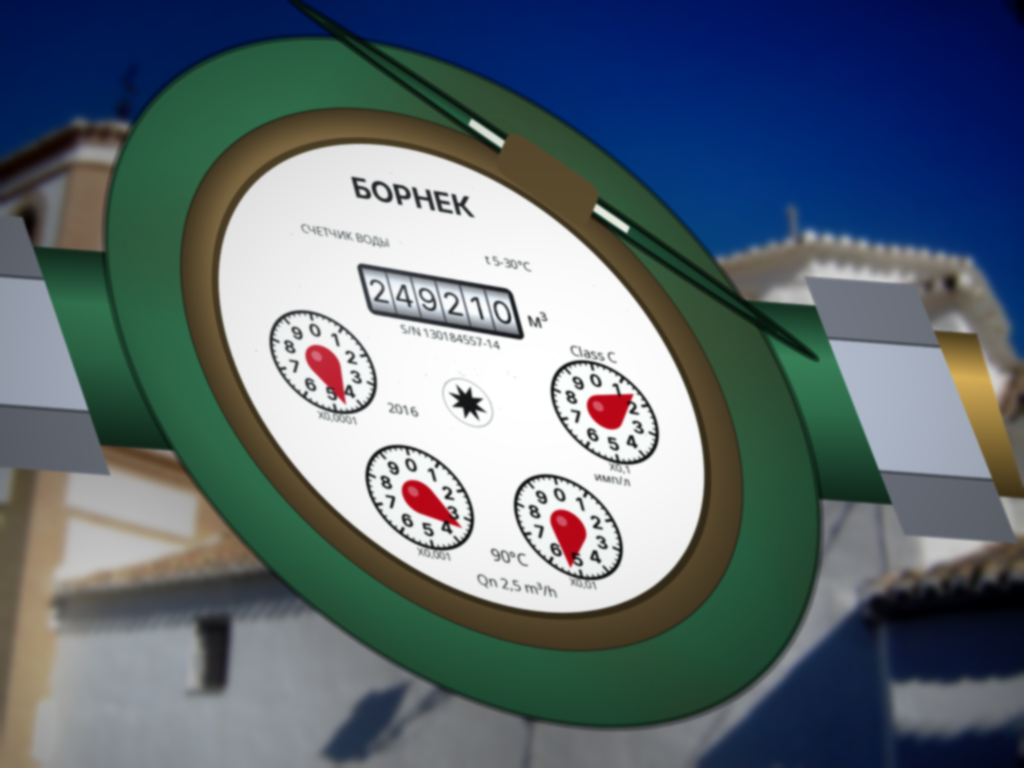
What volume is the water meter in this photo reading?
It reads 249210.1534 m³
